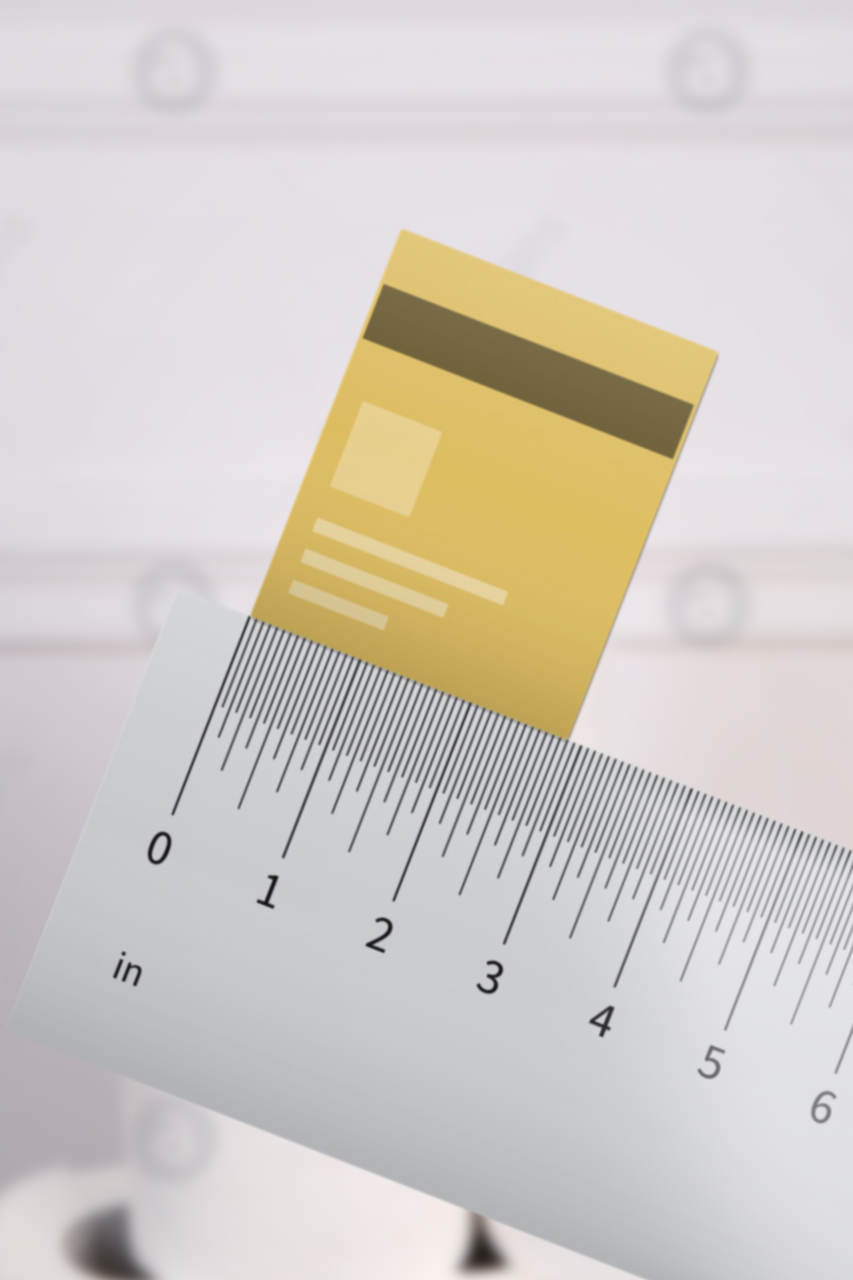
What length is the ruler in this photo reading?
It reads 2.875 in
